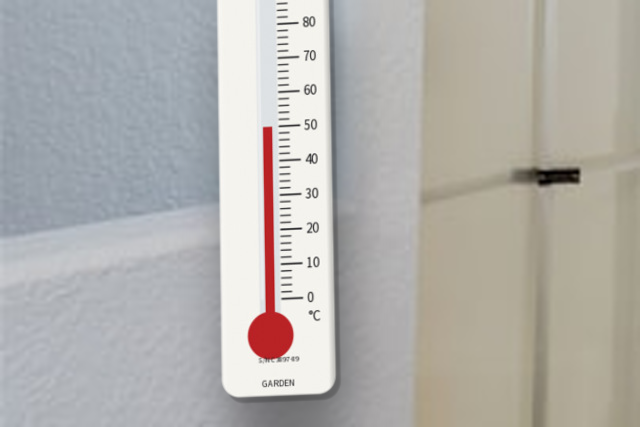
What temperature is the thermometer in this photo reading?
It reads 50 °C
